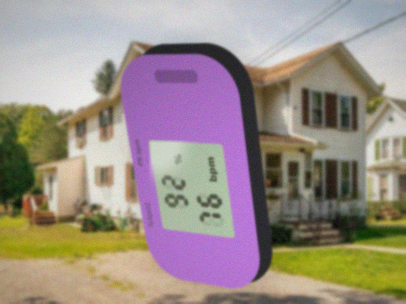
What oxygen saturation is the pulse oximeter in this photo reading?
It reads 92 %
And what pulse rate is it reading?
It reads 76 bpm
